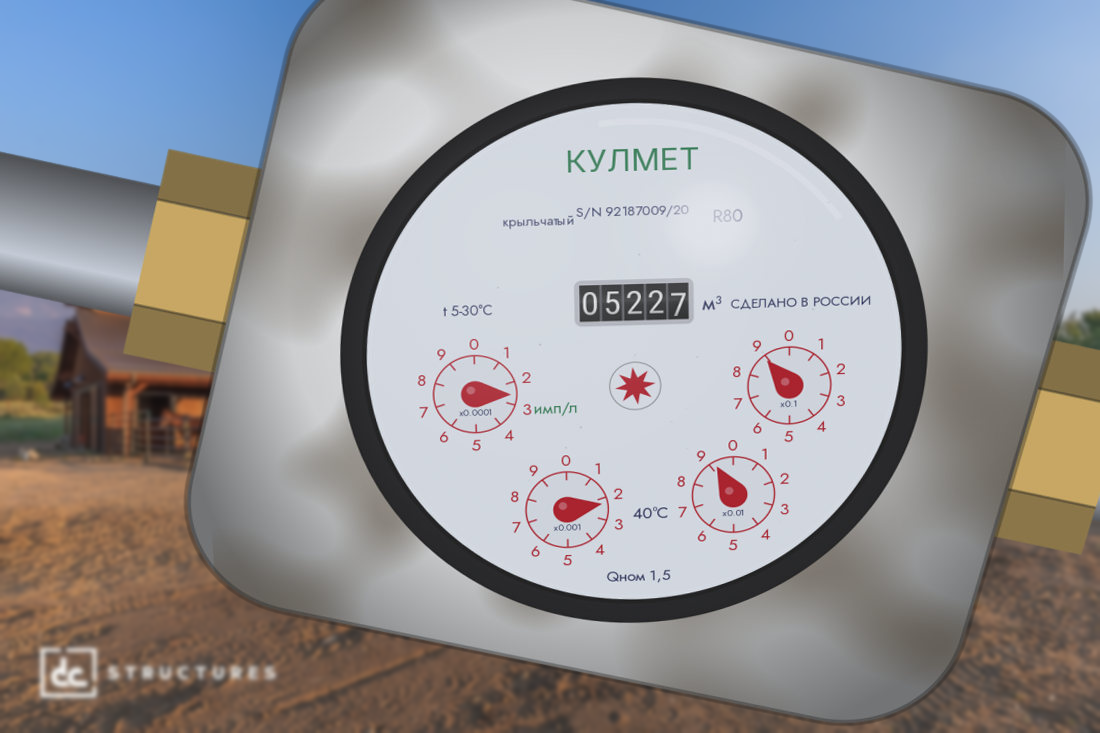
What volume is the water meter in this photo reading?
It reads 5226.8922 m³
